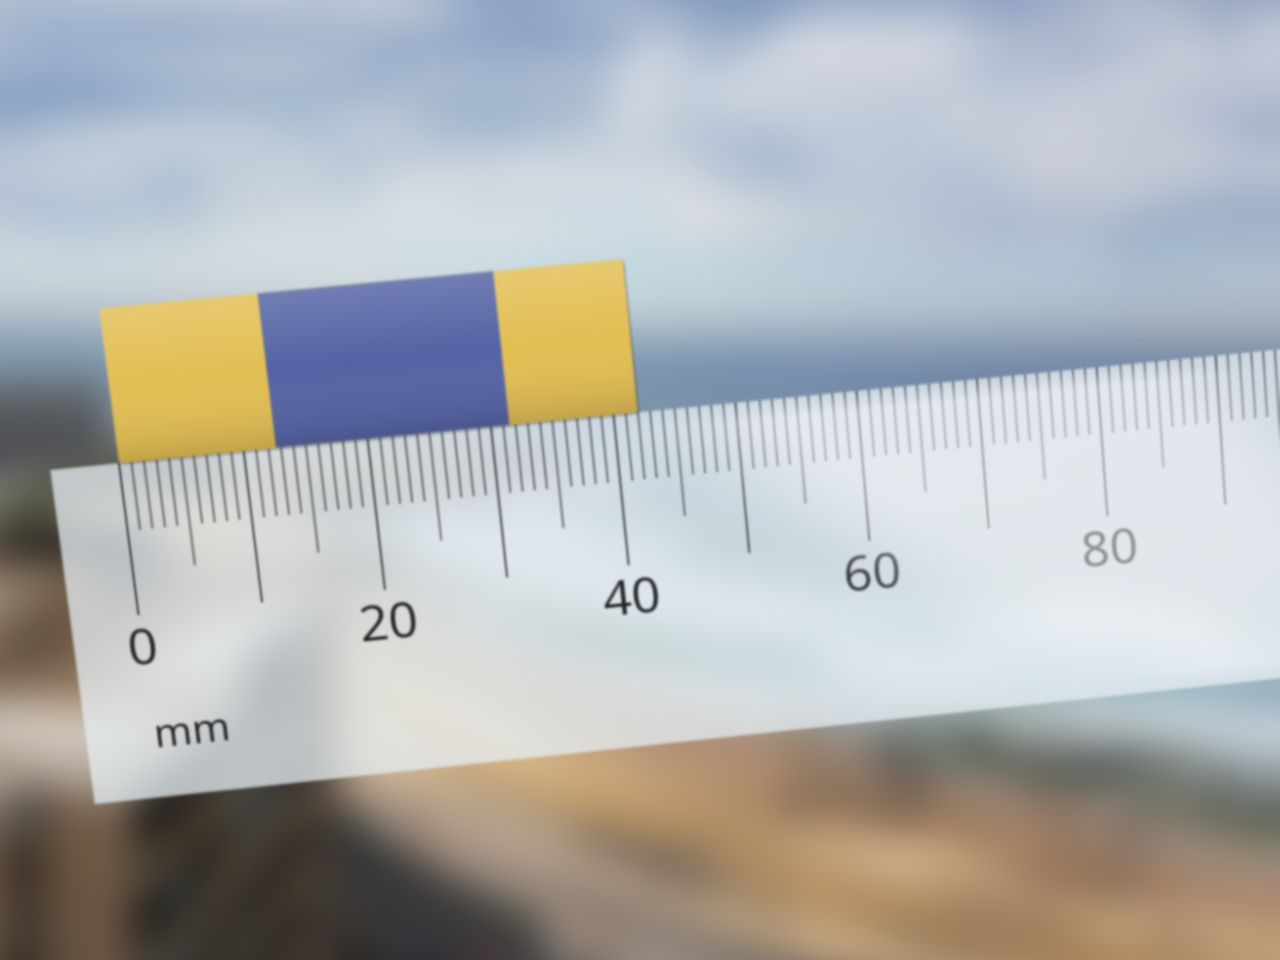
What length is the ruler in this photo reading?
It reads 42 mm
